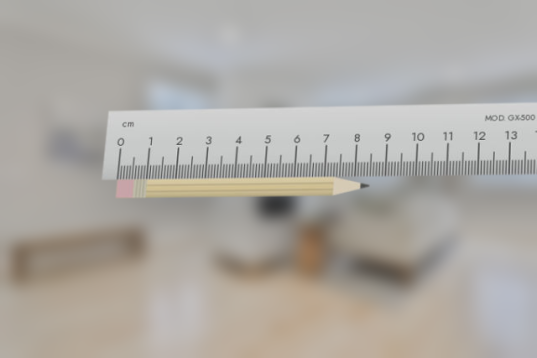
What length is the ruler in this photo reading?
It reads 8.5 cm
